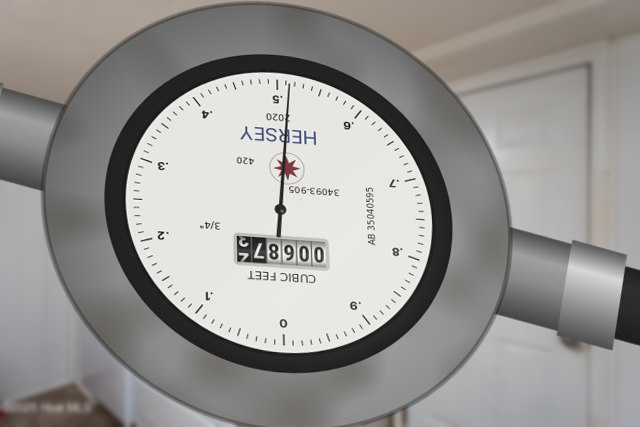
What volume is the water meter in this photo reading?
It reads 6872.51 ft³
